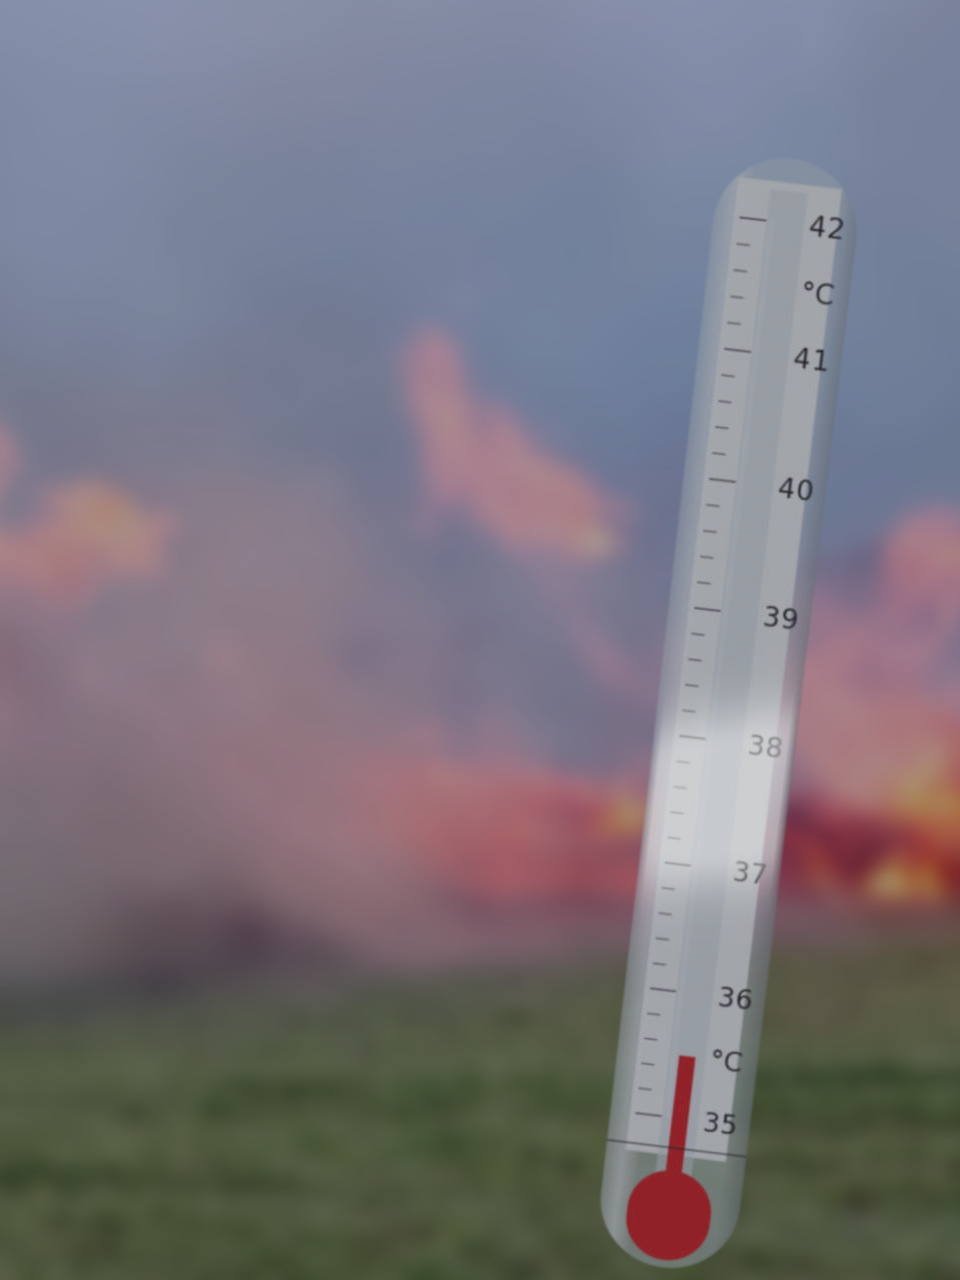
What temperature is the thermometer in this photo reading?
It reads 35.5 °C
